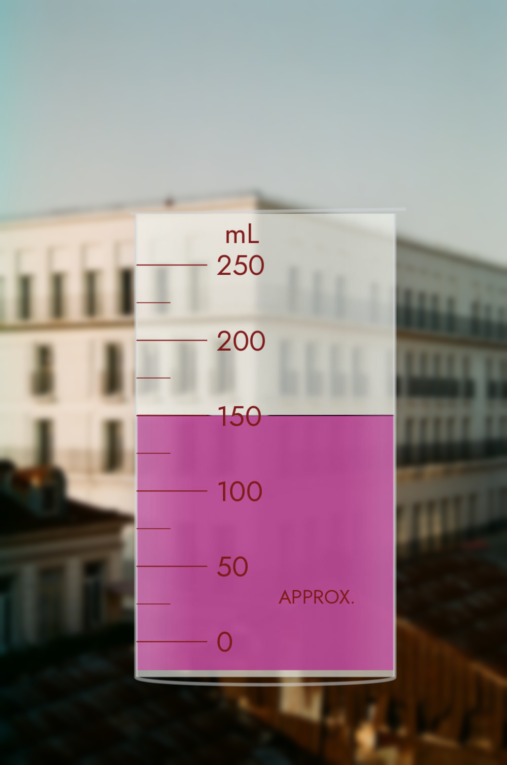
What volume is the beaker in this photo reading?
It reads 150 mL
